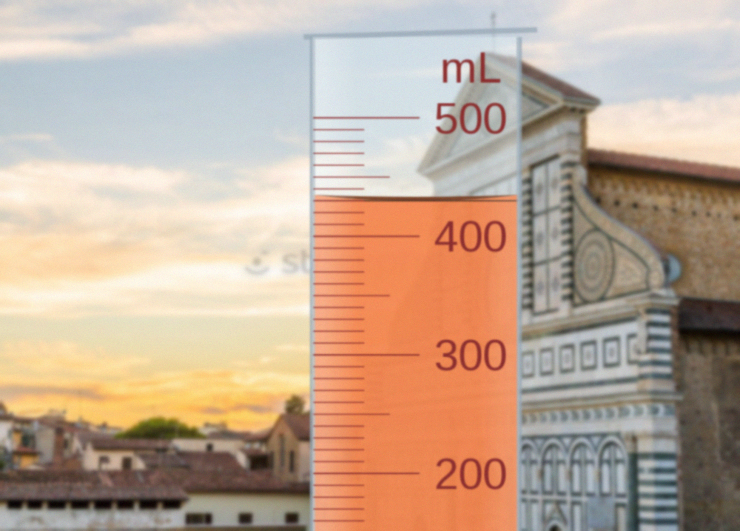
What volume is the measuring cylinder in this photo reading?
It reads 430 mL
